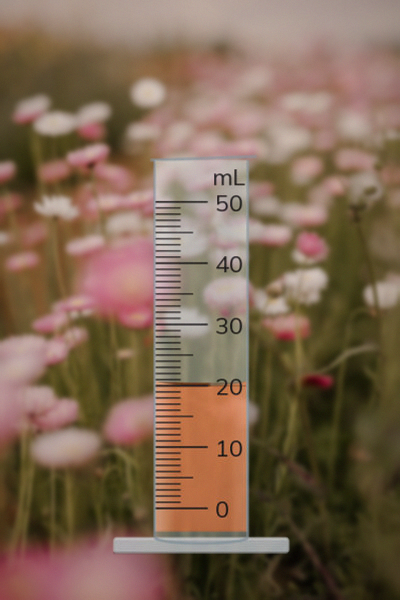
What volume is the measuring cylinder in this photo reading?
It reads 20 mL
